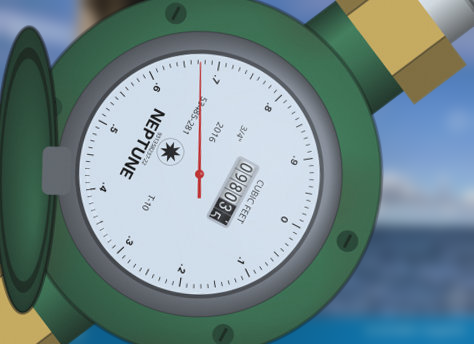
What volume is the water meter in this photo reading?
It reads 98034.67 ft³
